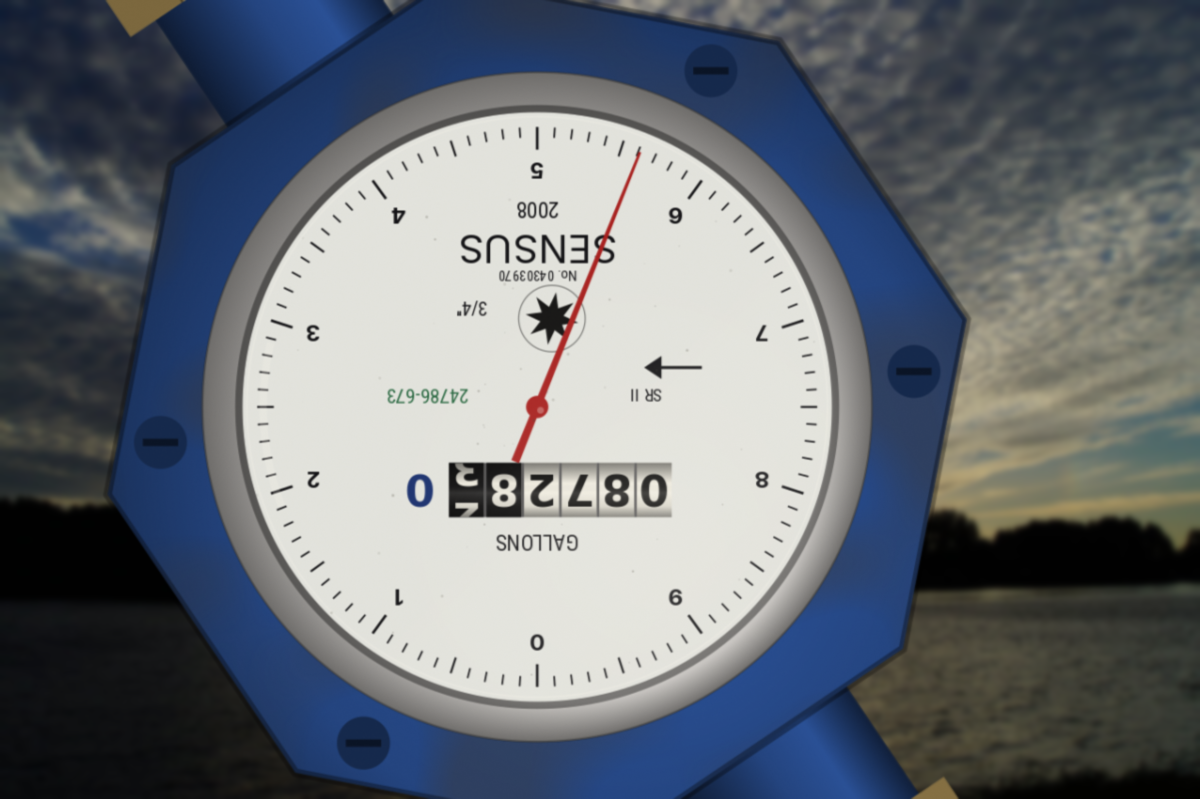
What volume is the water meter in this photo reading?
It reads 872825.6 gal
